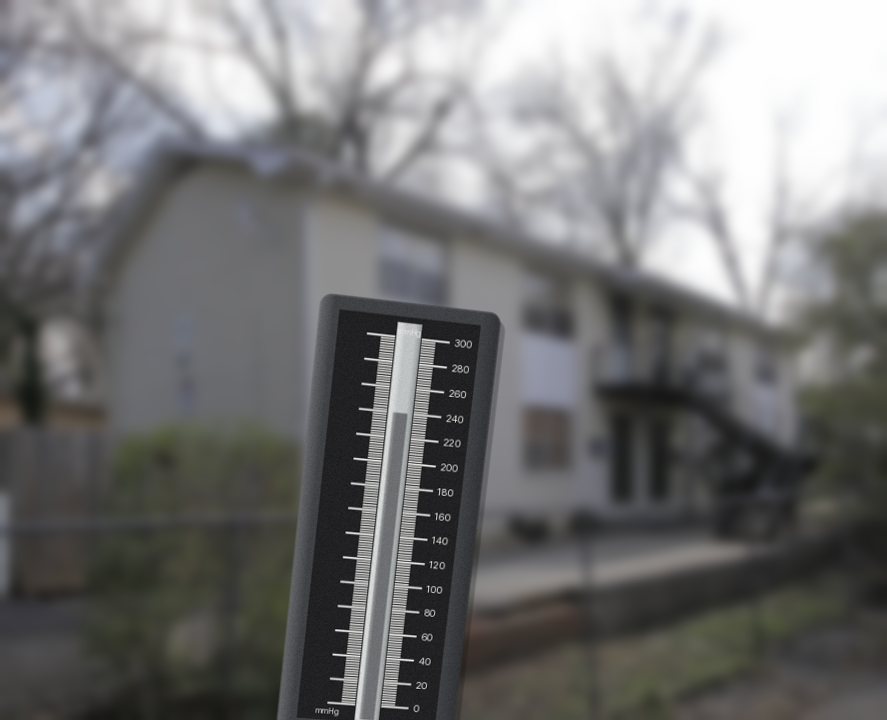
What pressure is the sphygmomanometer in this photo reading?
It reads 240 mmHg
